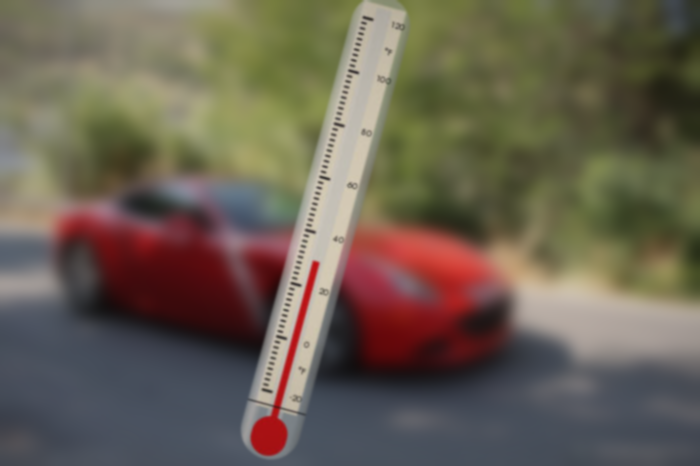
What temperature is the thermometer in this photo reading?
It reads 30 °F
